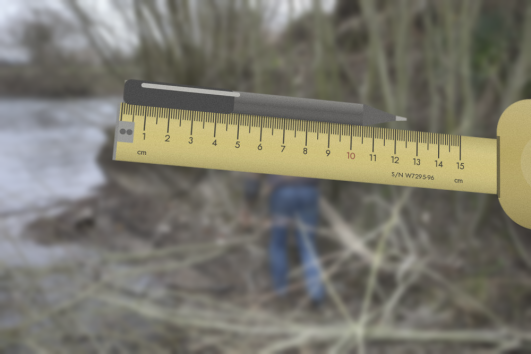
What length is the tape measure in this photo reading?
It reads 12.5 cm
